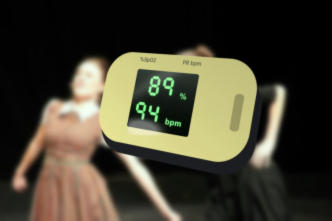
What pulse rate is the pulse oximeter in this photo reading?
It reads 94 bpm
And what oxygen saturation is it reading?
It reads 89 %
